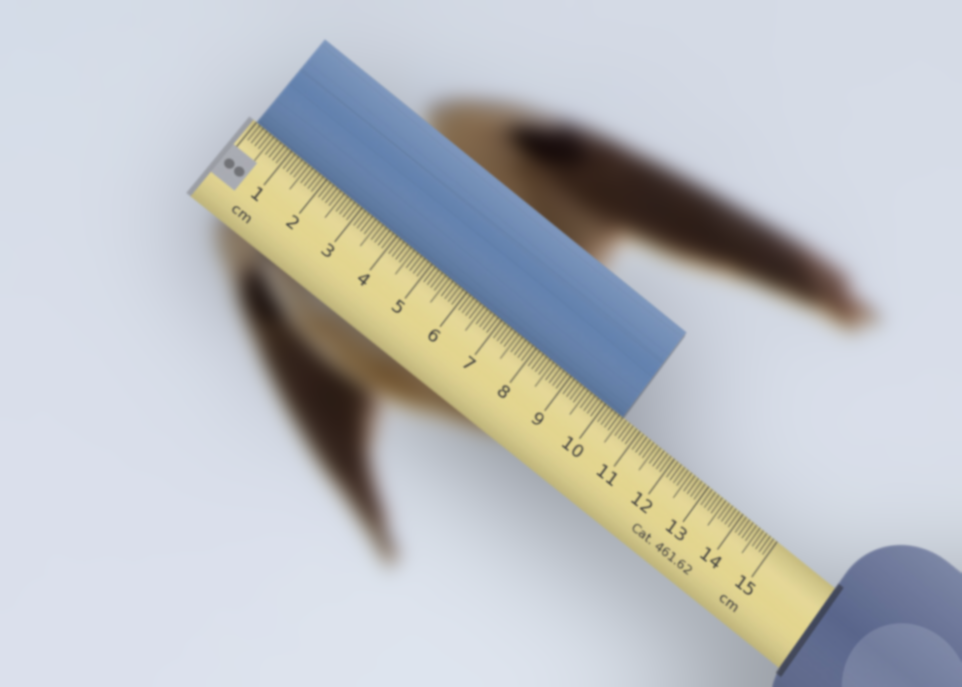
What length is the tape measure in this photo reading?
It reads 10.5 cm
